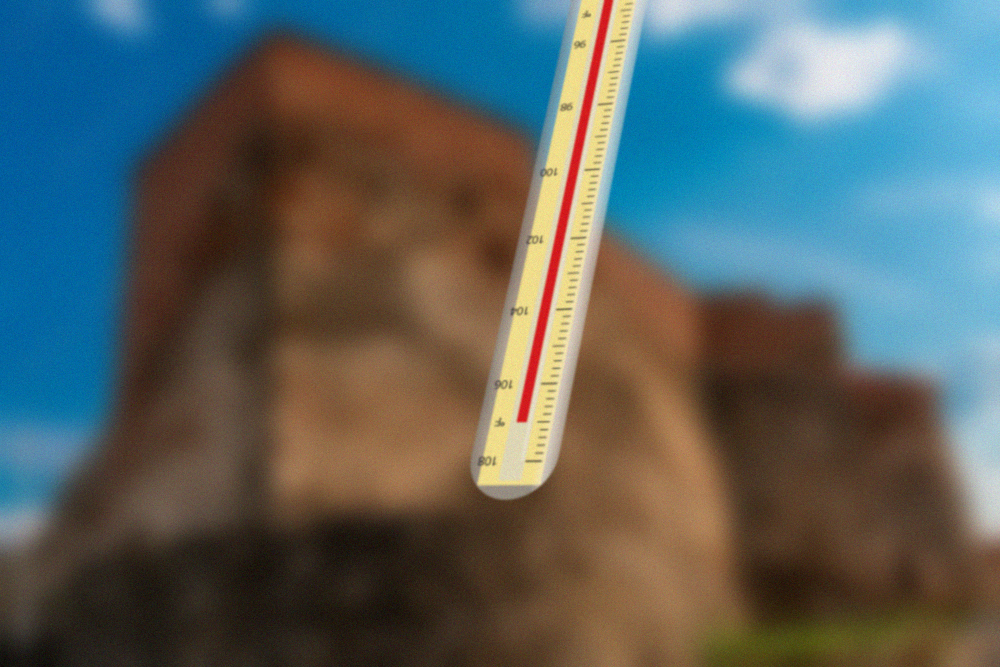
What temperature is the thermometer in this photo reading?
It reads 107 °F
